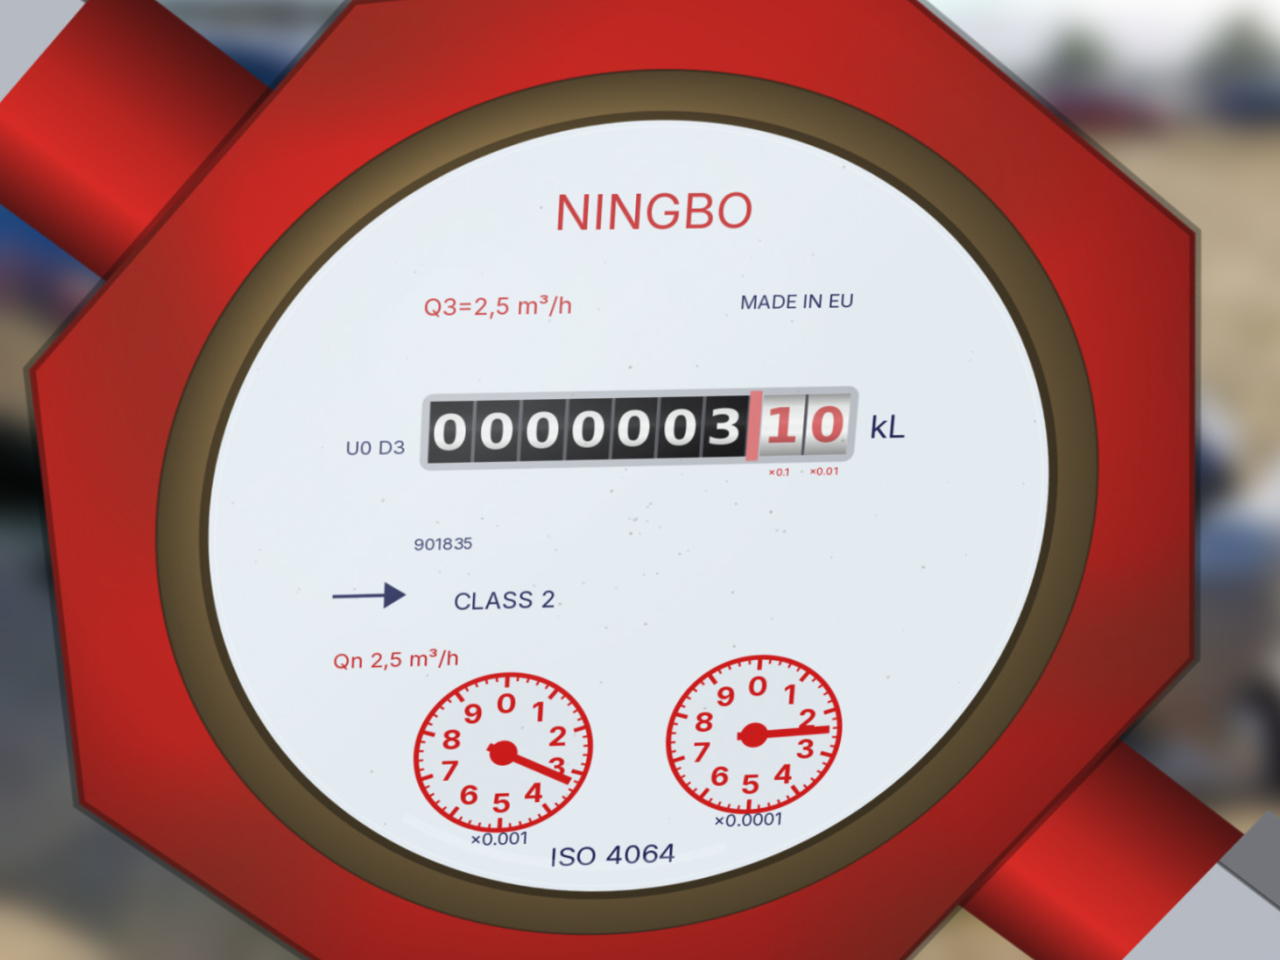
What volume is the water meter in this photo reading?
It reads 3.1032 kL
